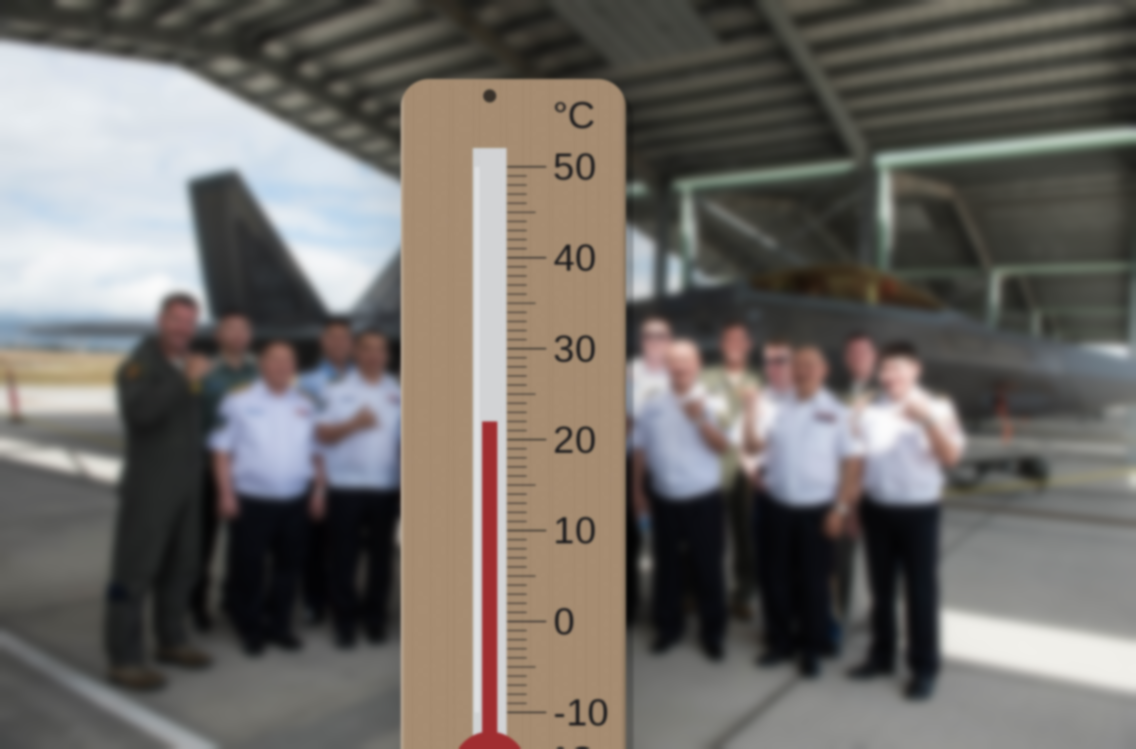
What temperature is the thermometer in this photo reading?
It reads 22 °C
